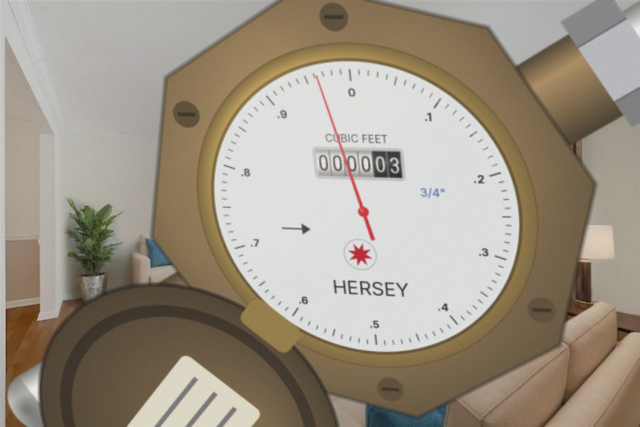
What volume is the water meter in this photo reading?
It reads 2.96 ft³
